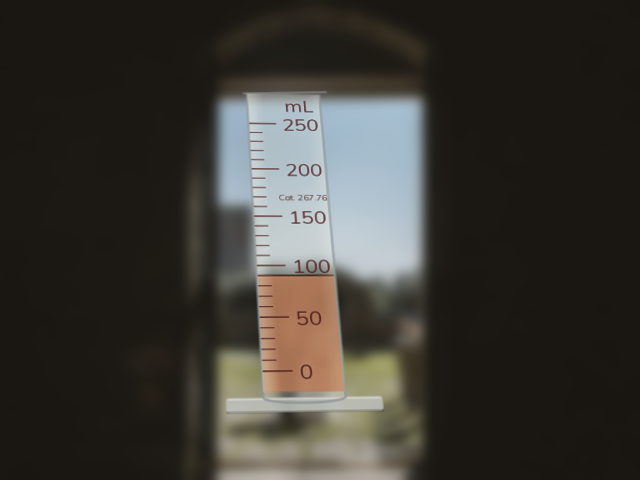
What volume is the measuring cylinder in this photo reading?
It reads 90 mL
